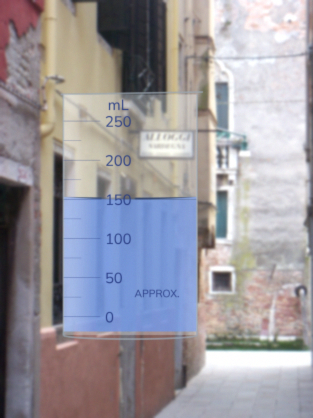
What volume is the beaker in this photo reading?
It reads 150 mL
